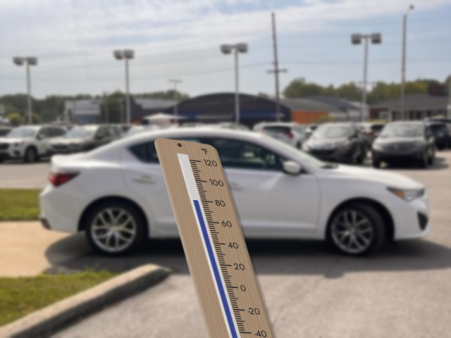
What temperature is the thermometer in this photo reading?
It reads 80 °F
